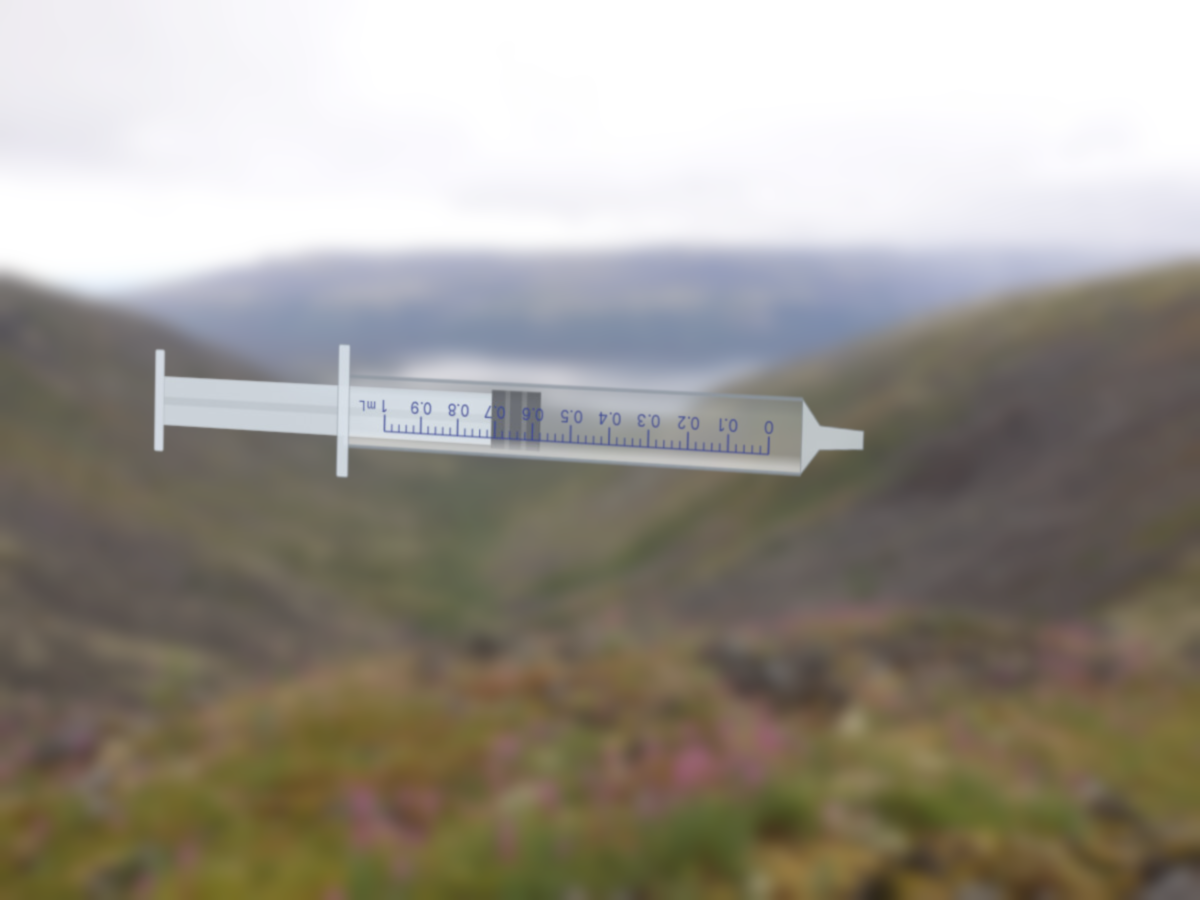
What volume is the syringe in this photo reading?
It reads 0.58 mL
